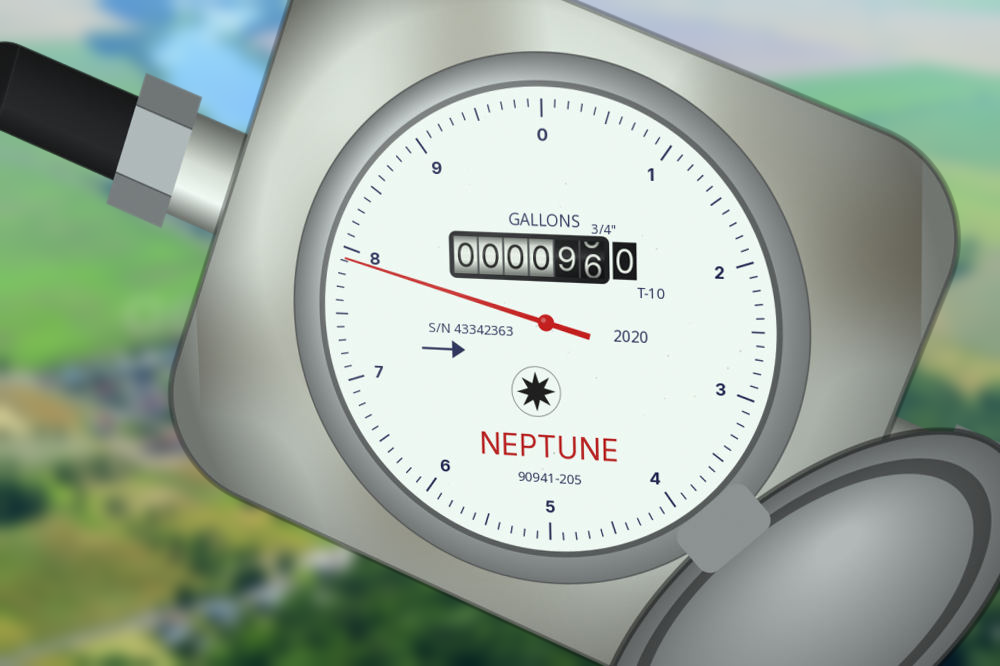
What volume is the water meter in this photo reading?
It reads 957.9 gal
